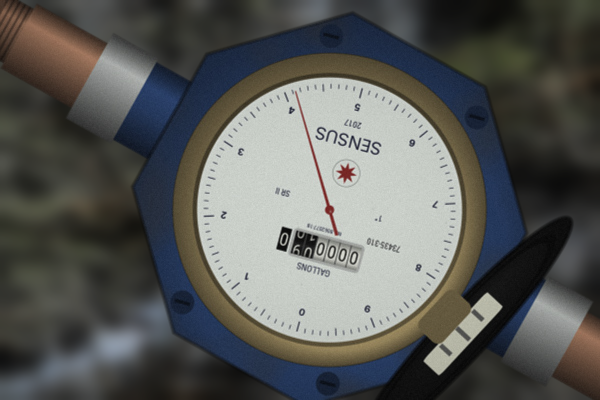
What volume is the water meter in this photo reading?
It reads 94.1 gal
